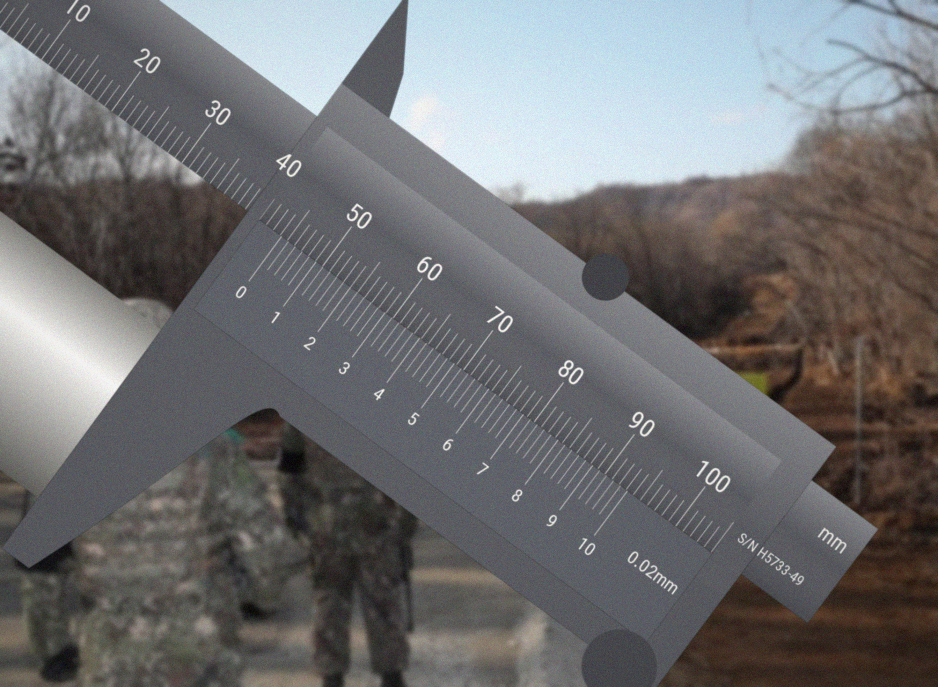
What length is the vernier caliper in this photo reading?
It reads 44.2 mm
